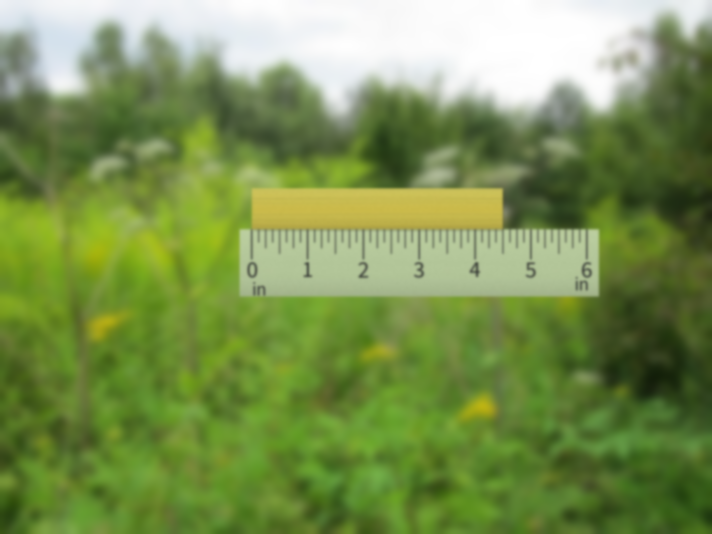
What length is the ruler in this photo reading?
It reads 4.5 in
